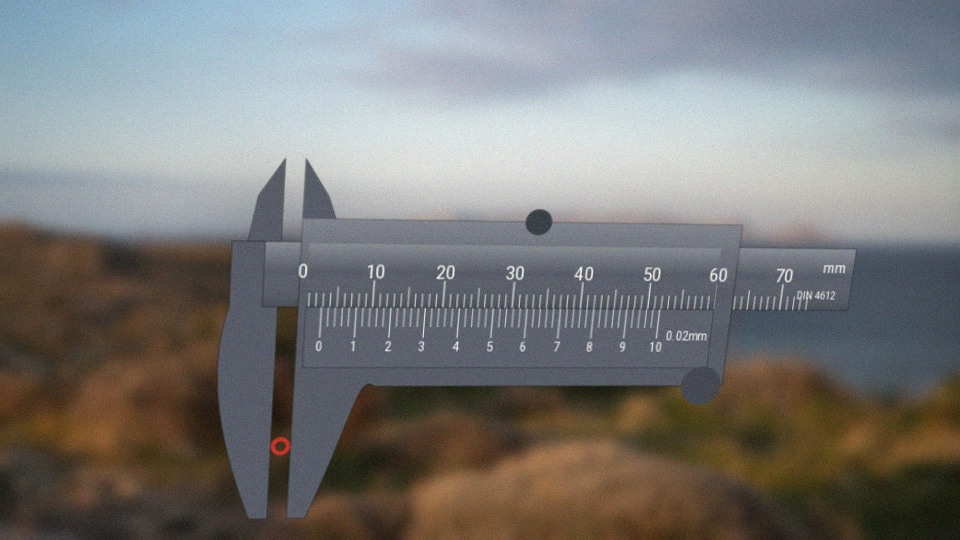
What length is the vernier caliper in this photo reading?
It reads 2.8 mm
